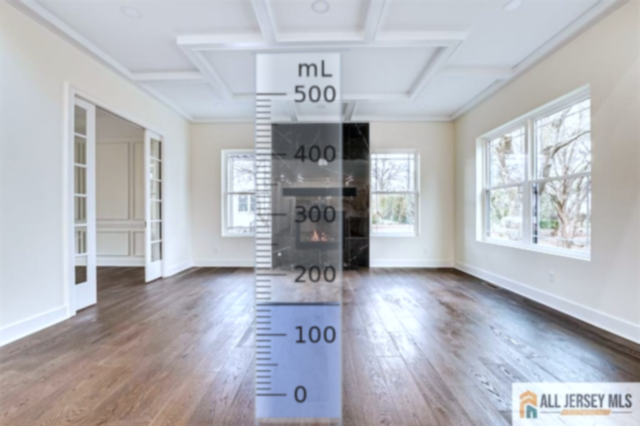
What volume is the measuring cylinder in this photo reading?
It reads 150 mL
